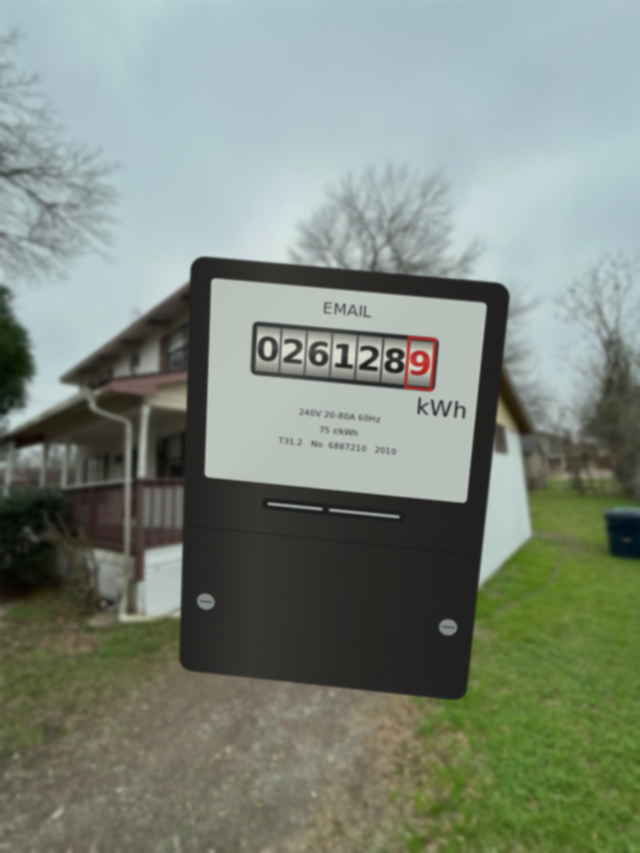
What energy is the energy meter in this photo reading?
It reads 26128.9 kWh
